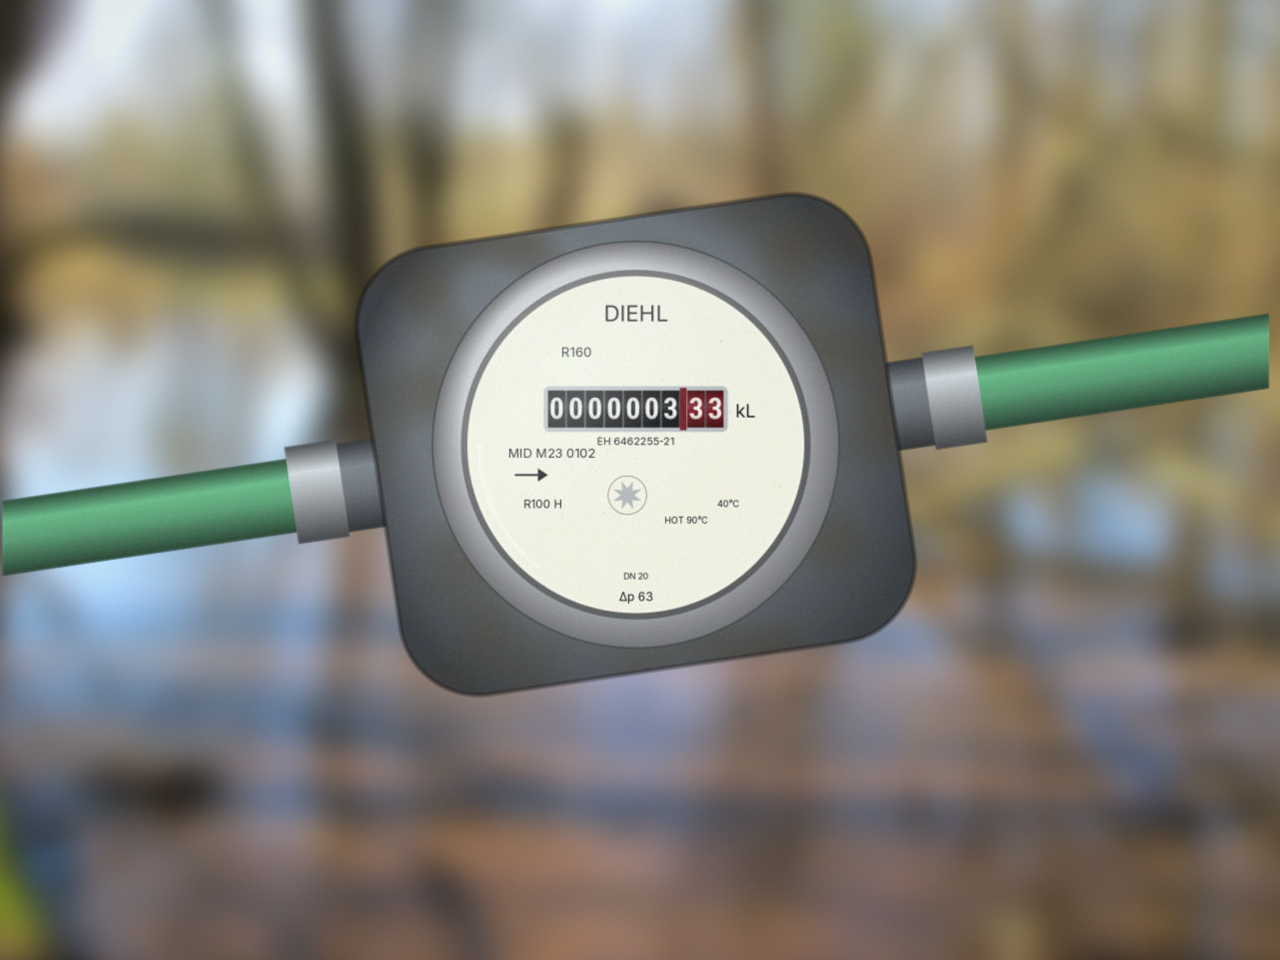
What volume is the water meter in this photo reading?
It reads 3.33 kL
